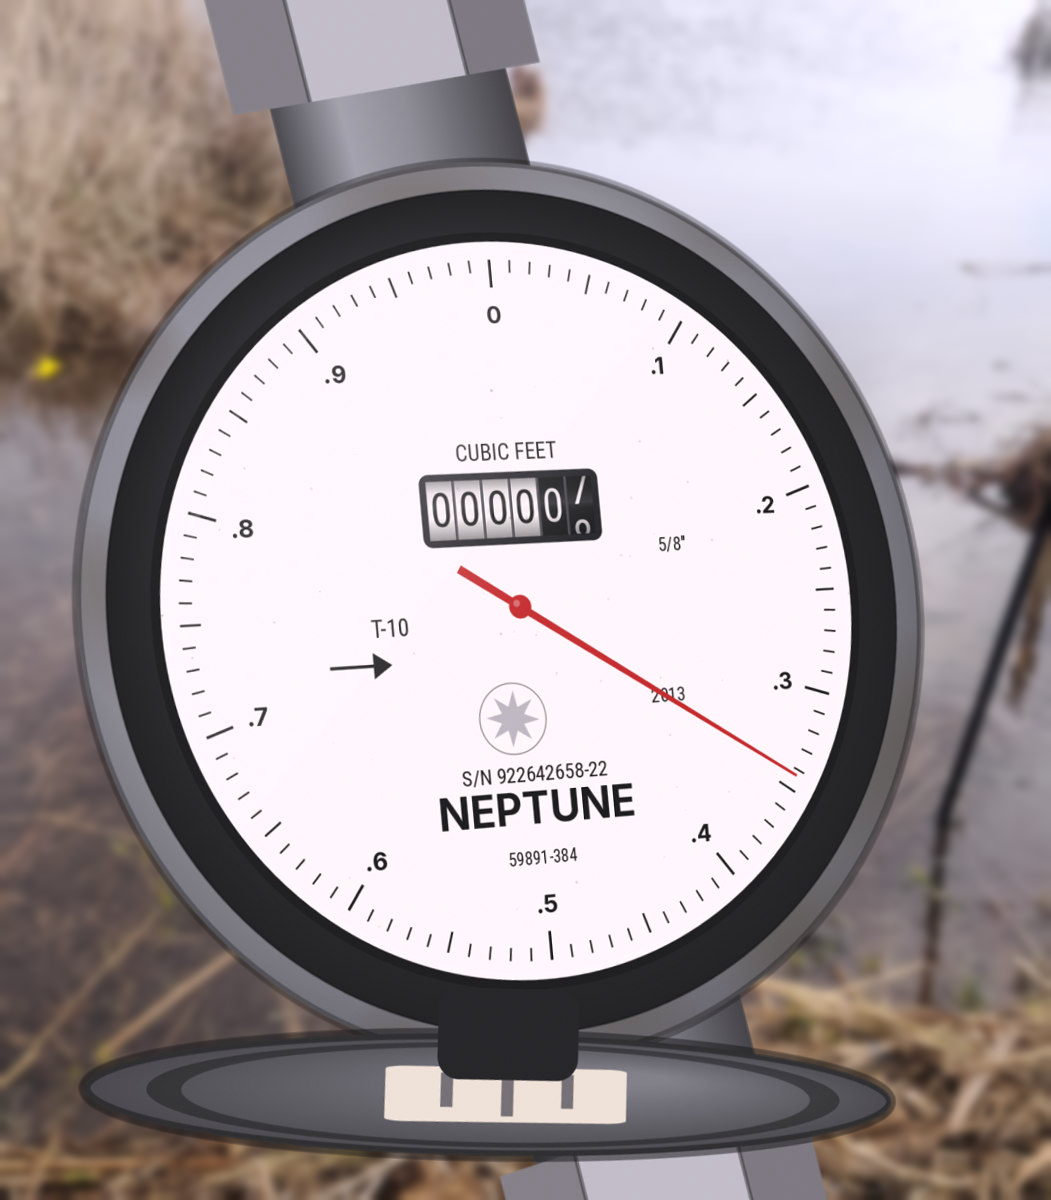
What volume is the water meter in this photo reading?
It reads 7.34 ft³
